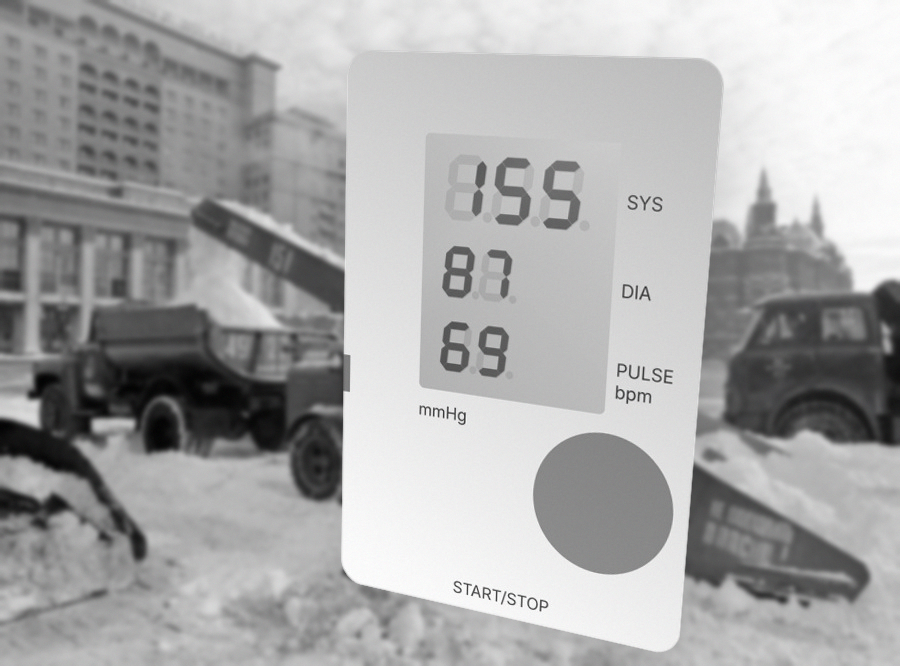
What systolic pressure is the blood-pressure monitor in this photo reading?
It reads 155 mmHg
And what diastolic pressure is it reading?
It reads 87 mmHg
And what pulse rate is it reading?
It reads 69 bpm
